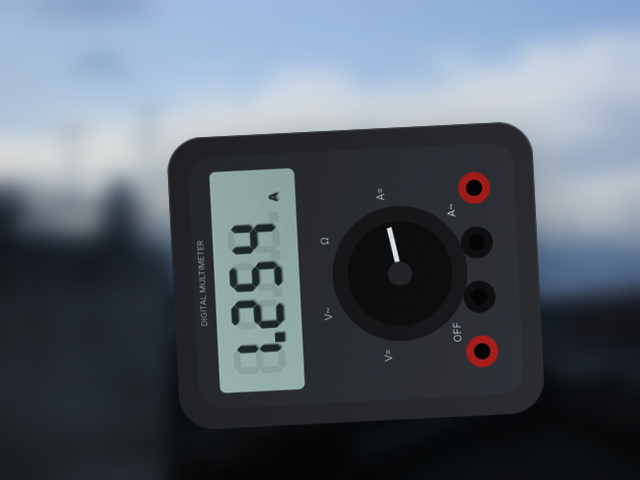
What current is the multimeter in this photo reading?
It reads 1.254 A
